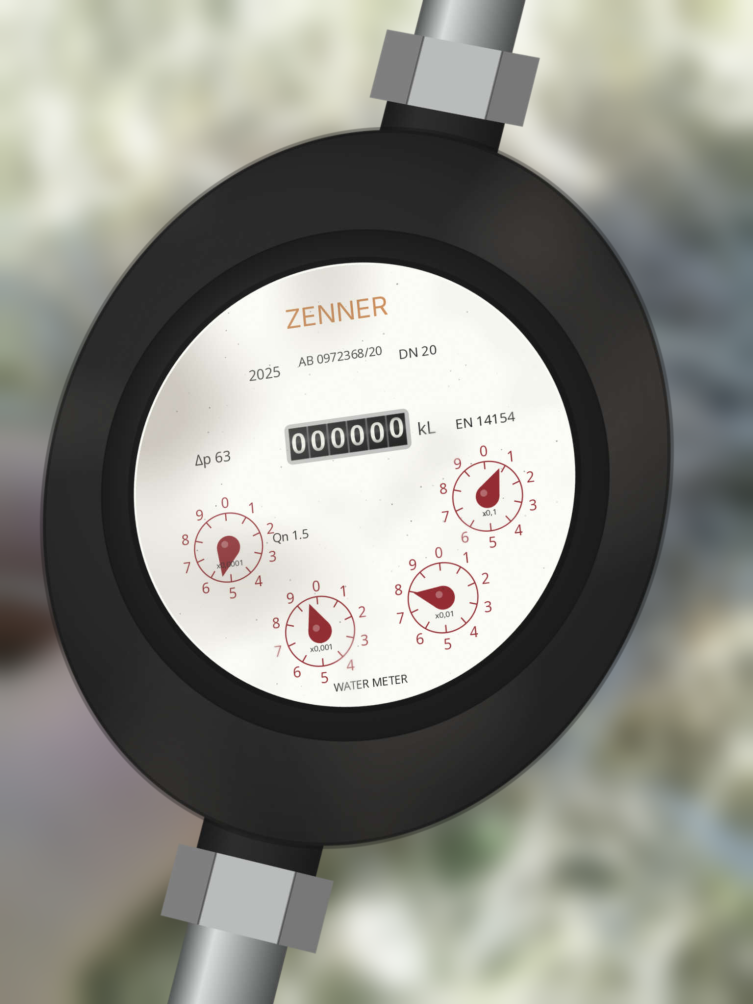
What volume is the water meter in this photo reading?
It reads 0.0795 kL
